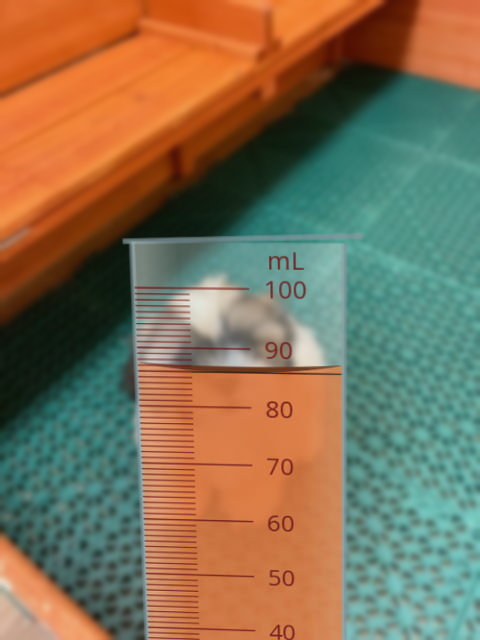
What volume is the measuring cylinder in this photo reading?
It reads 86 mL
